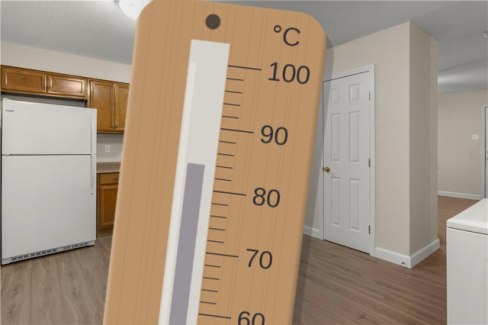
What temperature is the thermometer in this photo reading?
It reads 84 °C
